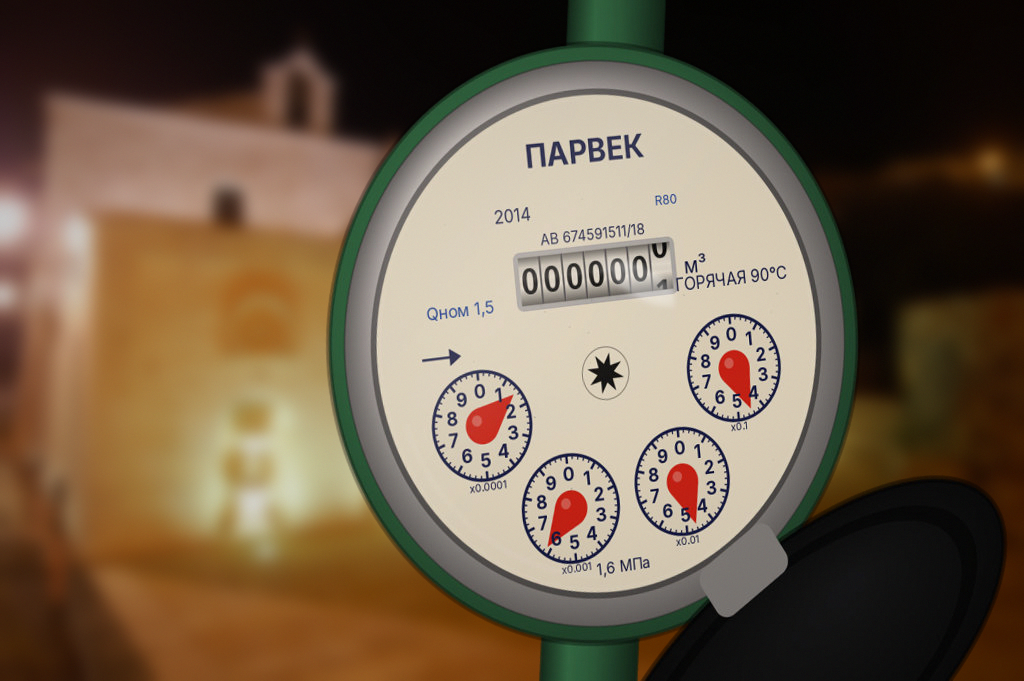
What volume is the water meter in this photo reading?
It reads 0.4461 m³
